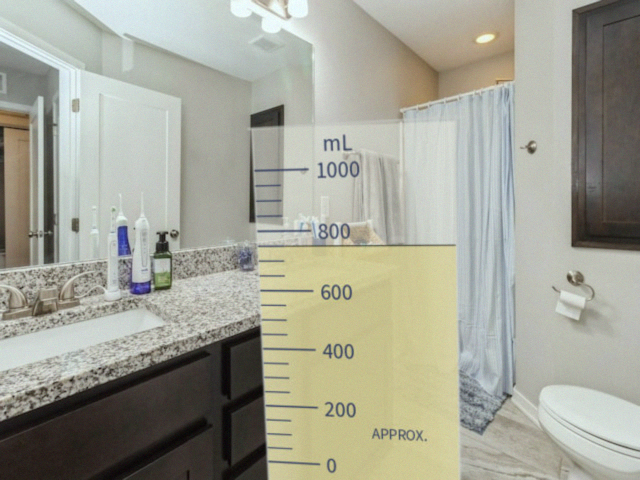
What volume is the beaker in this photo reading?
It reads 750 mL
